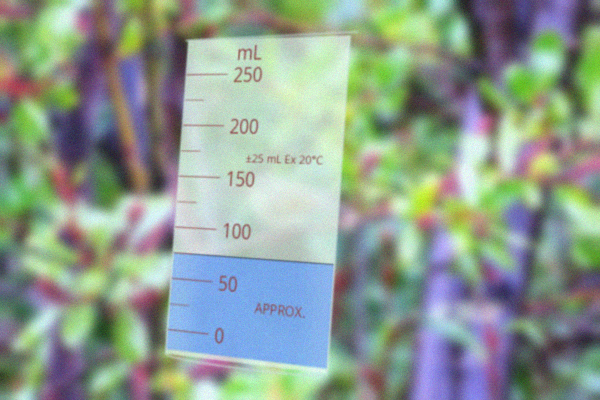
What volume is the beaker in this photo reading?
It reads 75 mL
